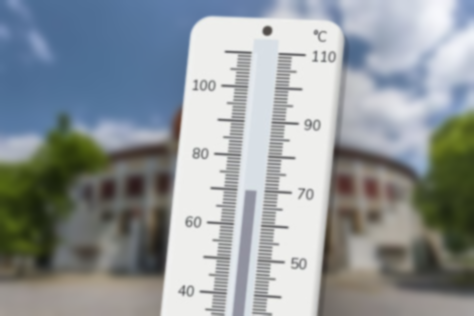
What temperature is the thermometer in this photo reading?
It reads 70 °C
